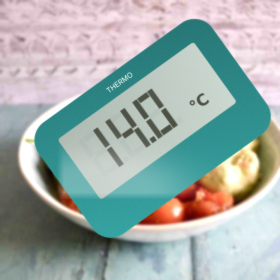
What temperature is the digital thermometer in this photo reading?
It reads 14.0 °C
